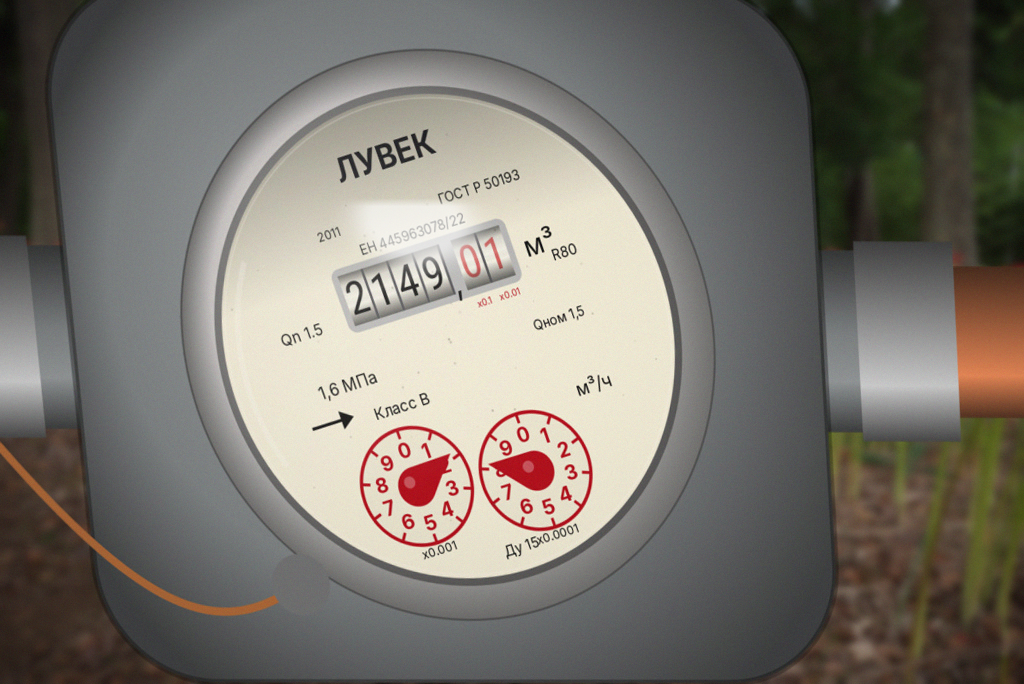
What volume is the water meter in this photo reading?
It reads 2149.0118 m³
